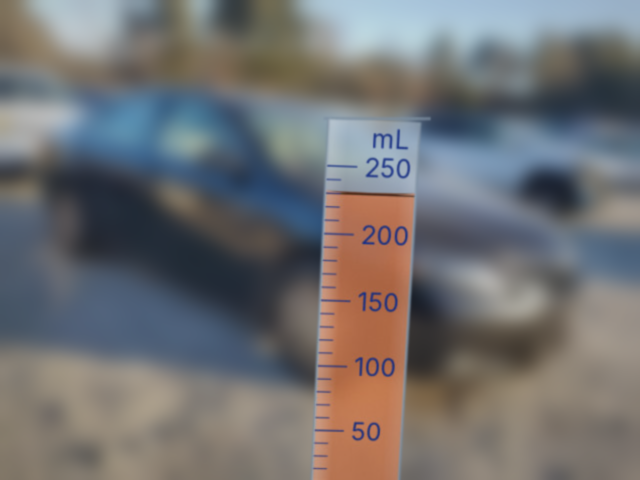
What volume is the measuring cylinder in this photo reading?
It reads 230 mL
